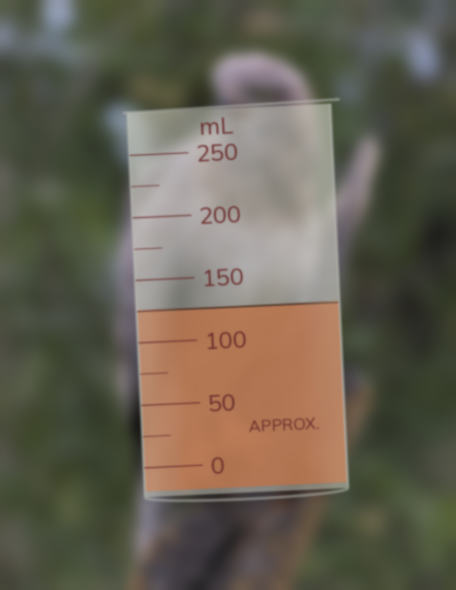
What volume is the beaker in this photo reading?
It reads 125 mL
